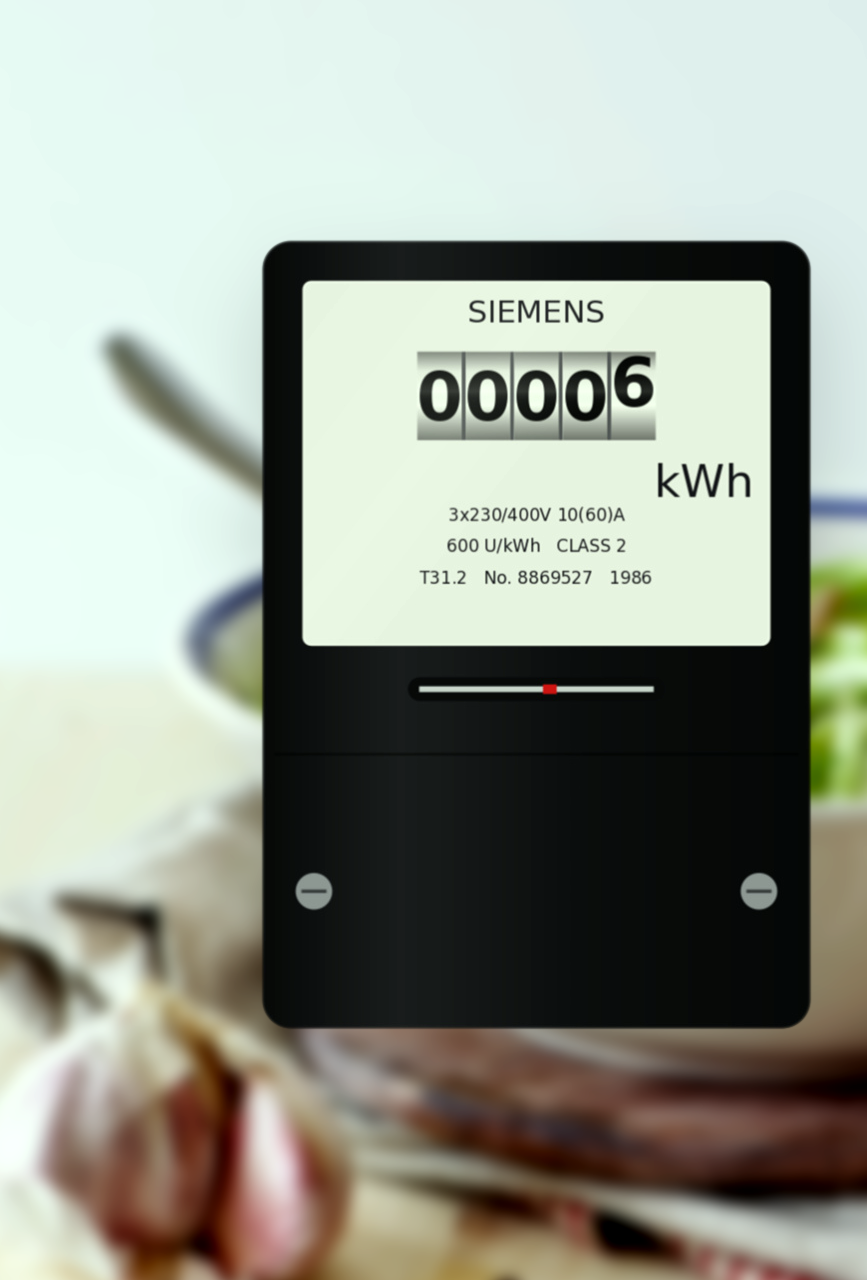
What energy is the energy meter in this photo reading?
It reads 6 kWh
